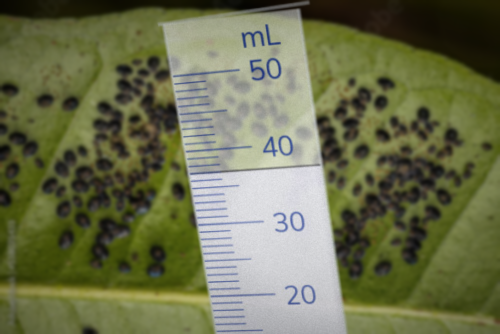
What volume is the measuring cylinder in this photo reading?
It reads 37 mL
